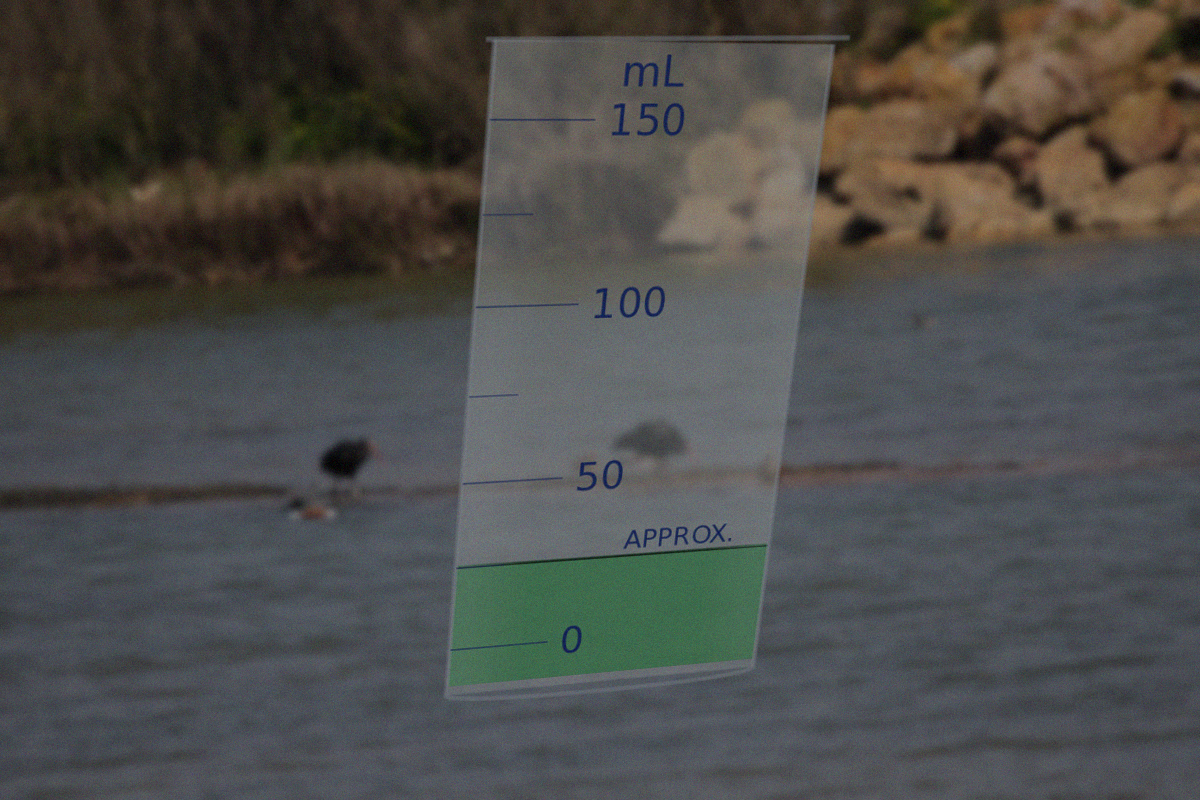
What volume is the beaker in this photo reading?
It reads 25 mL
